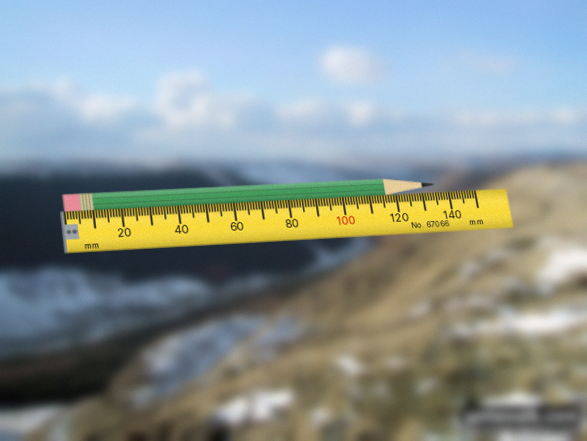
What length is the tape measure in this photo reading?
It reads 135 mm
